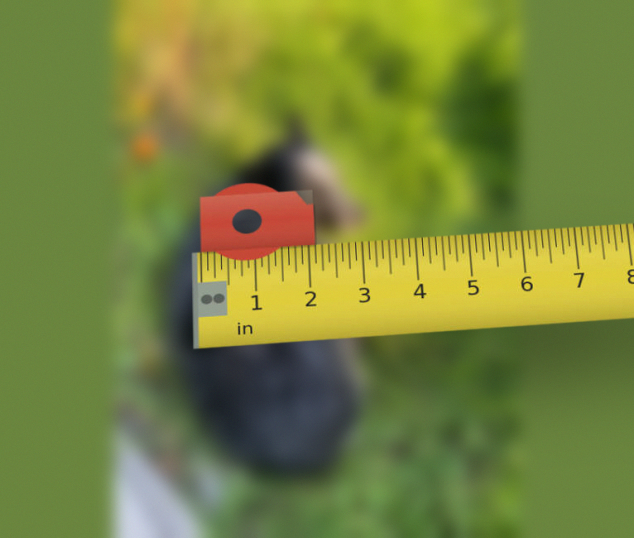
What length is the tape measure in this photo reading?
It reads 2.125 in
